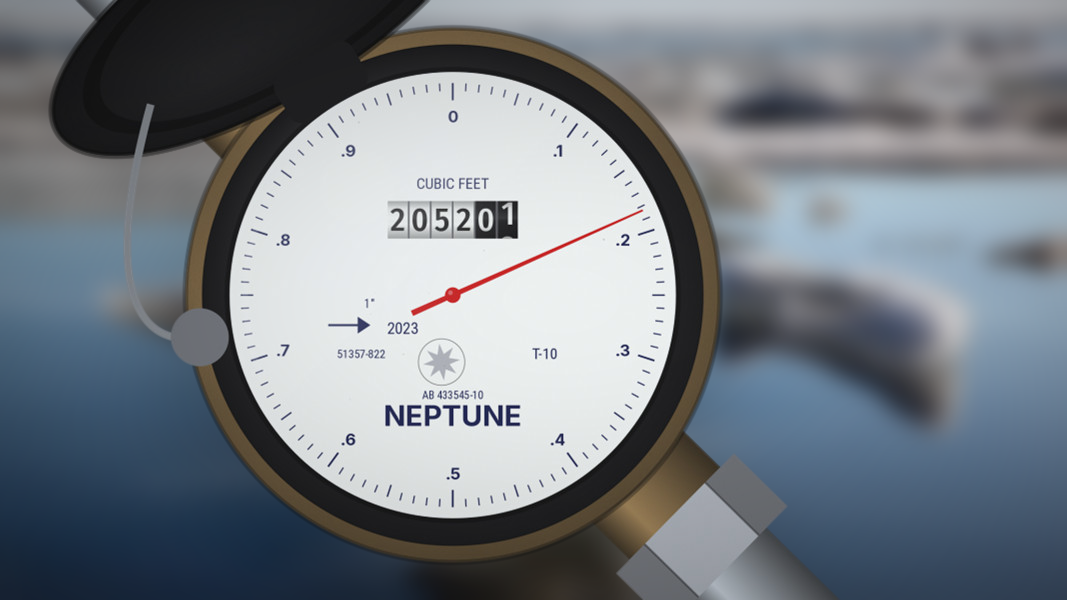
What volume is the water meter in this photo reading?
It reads 205201.18 ft³
